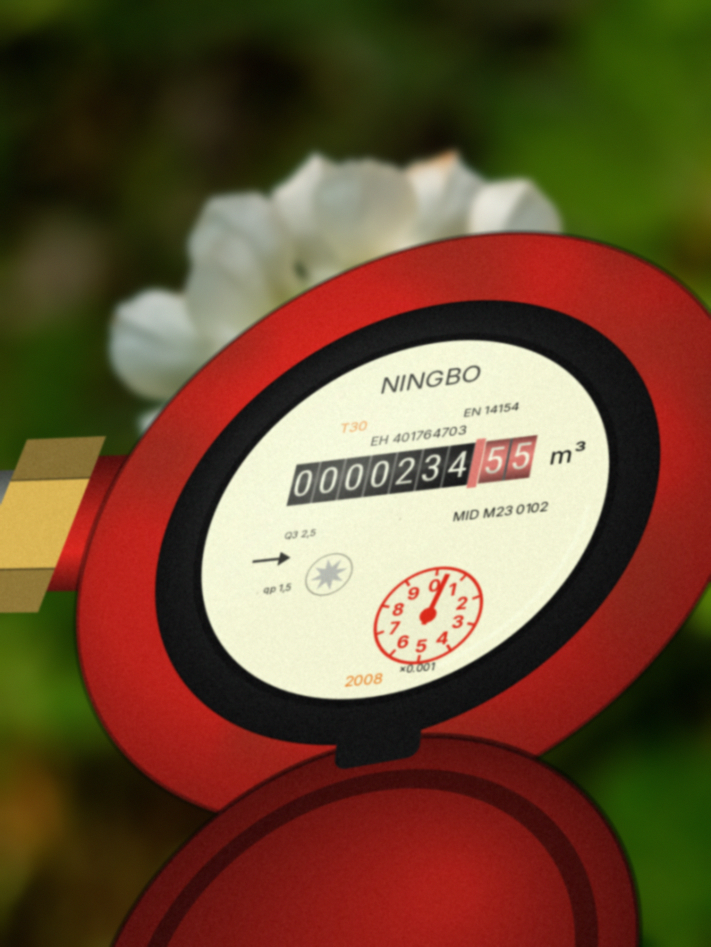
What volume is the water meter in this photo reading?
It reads 234.550 m³
